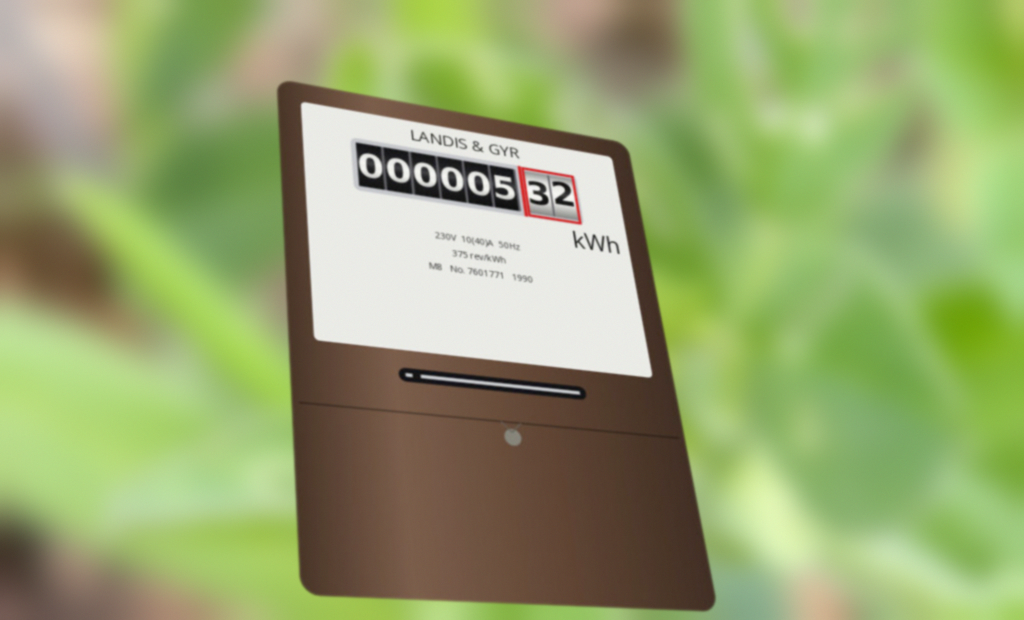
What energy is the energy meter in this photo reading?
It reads 5.32 kWh
